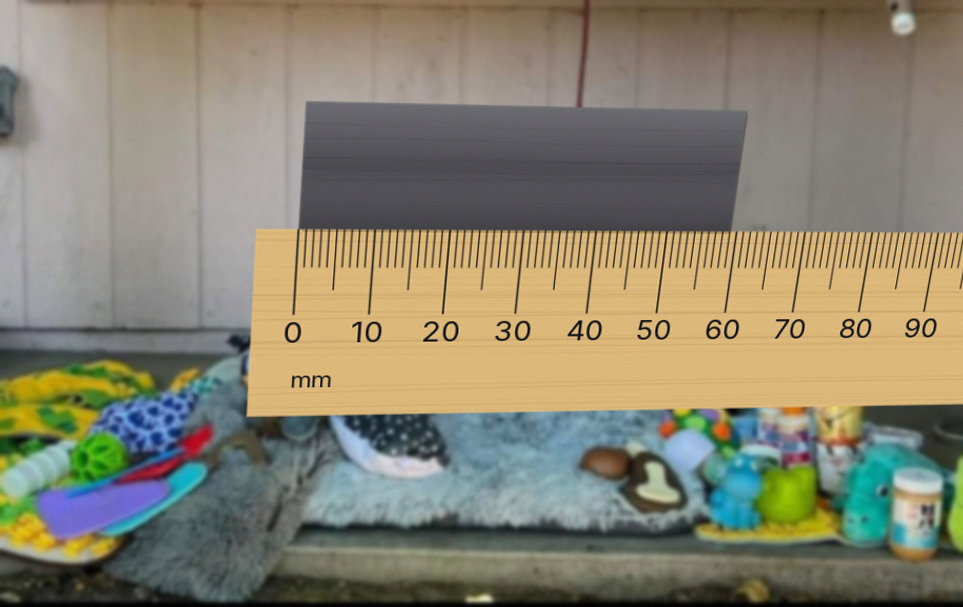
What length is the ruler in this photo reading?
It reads 59 mm
